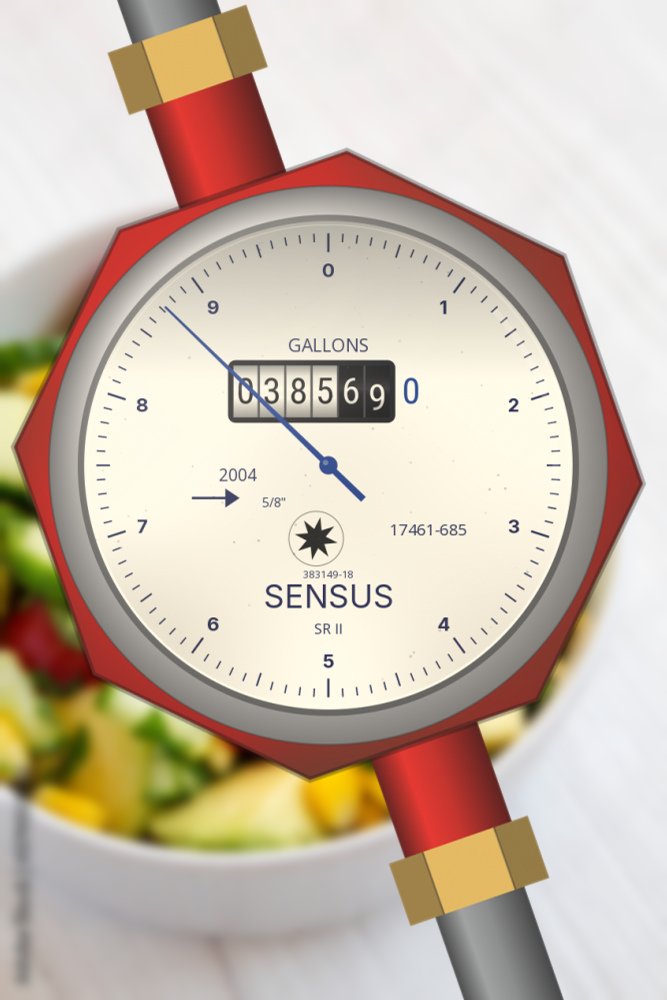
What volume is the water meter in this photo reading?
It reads 385688.7 gal
